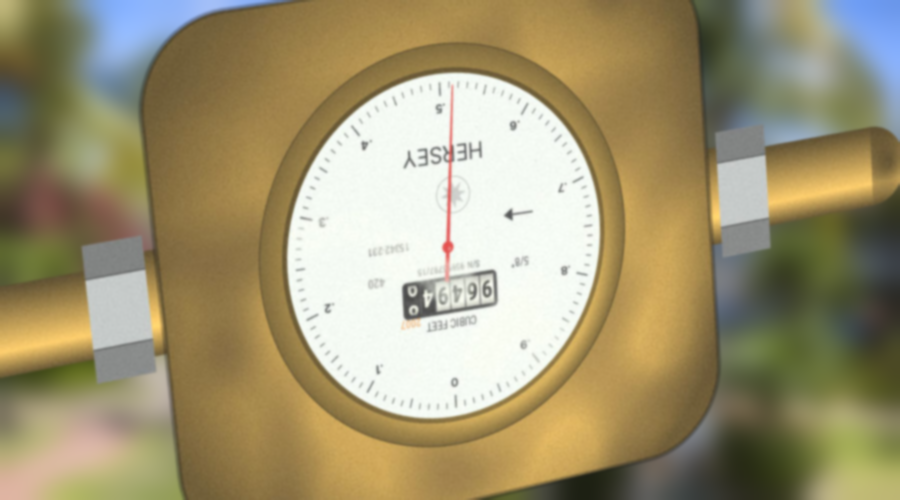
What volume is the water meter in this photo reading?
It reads 964948.51 ft³
